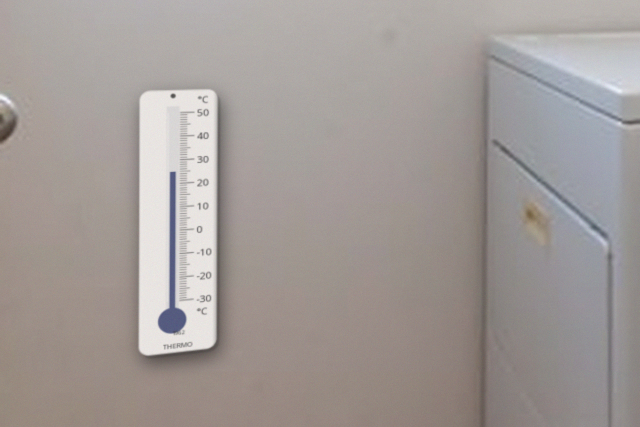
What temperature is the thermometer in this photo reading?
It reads 25 °C
